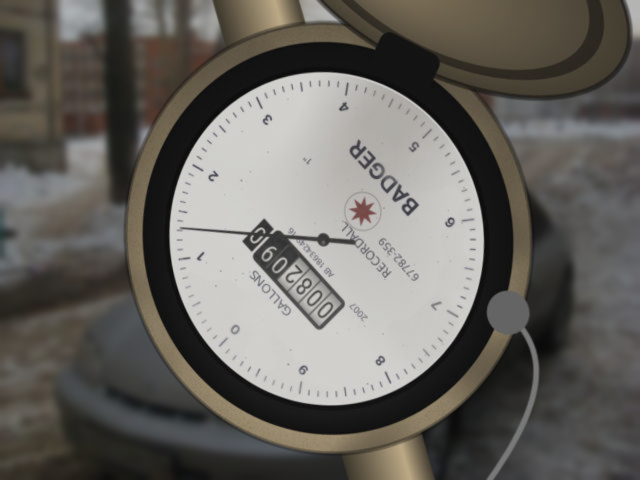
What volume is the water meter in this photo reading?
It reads 82091.3 gal
